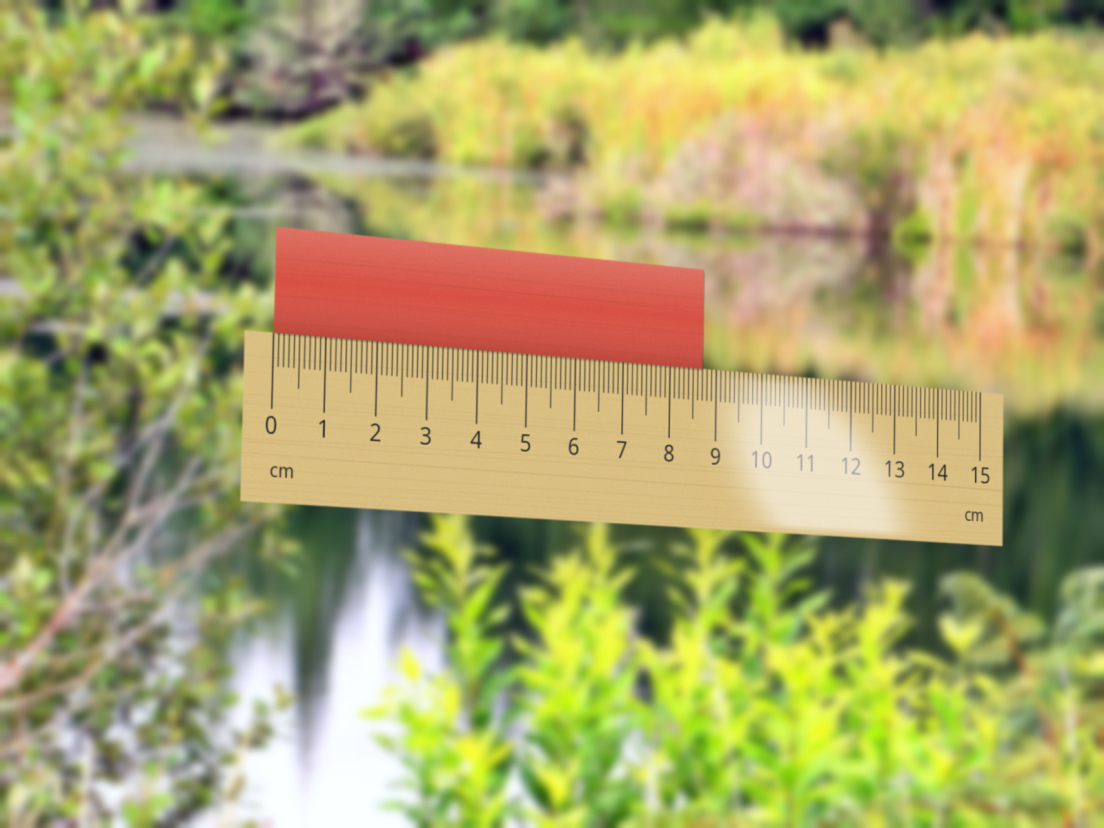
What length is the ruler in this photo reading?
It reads 8.7 cm
